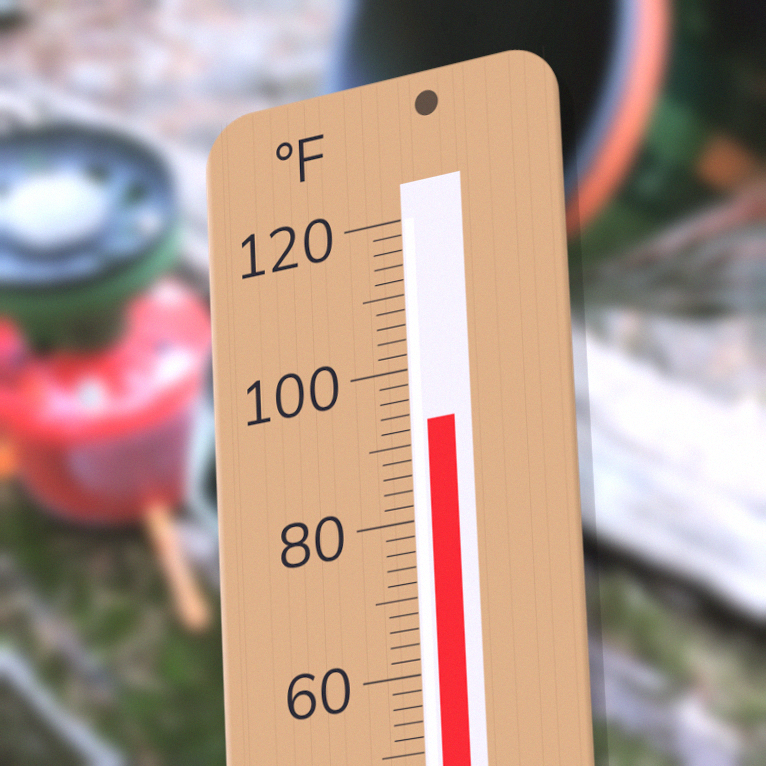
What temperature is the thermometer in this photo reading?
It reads 93 °F
